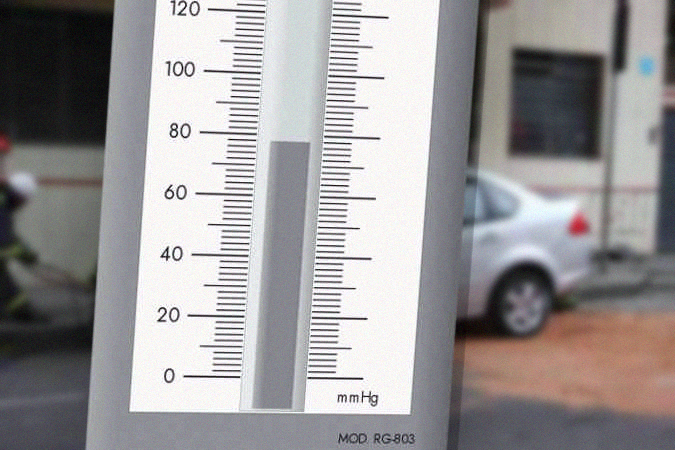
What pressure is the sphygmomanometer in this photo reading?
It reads 78 mmHg
